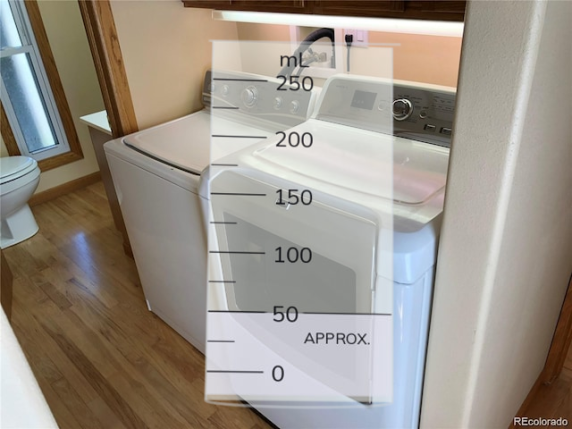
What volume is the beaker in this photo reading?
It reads 50 mL
